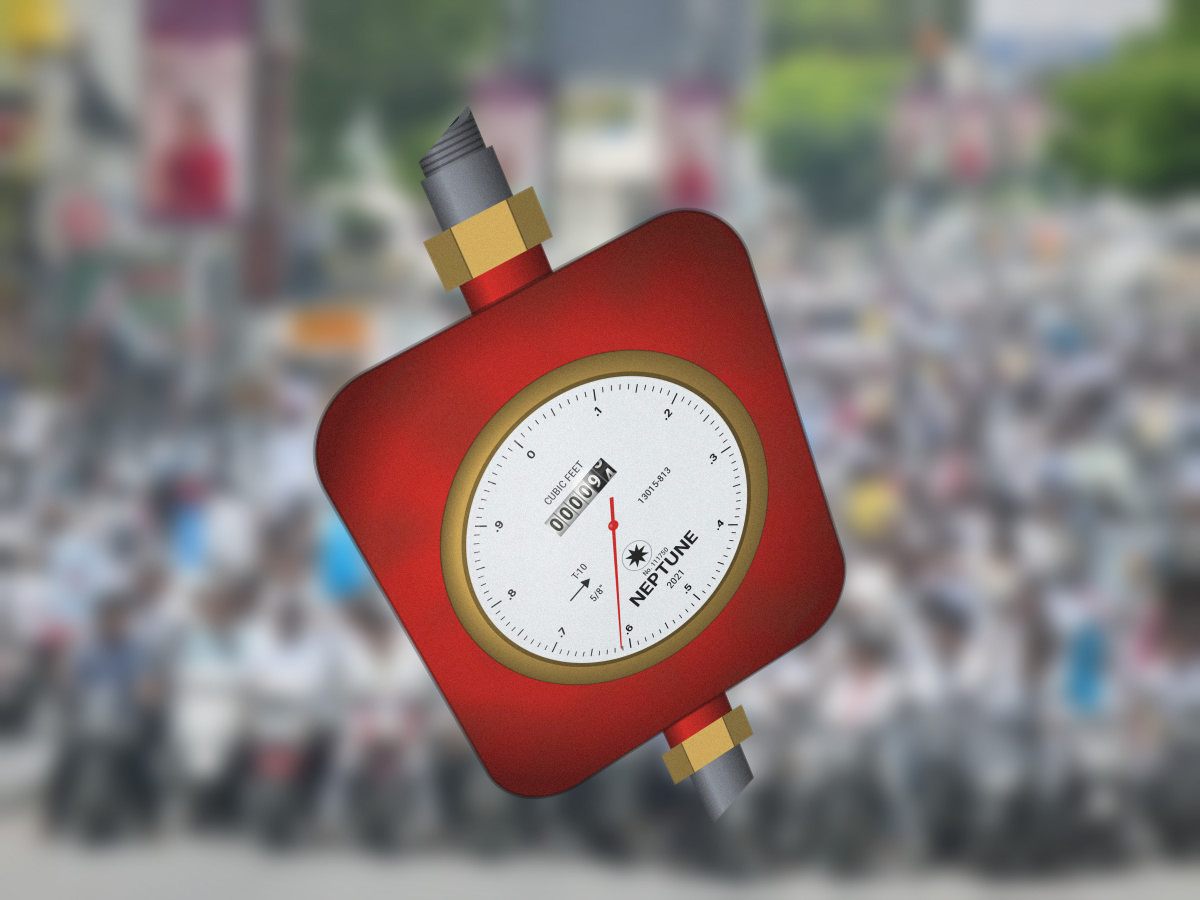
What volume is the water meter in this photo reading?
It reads 93.61 ft³
